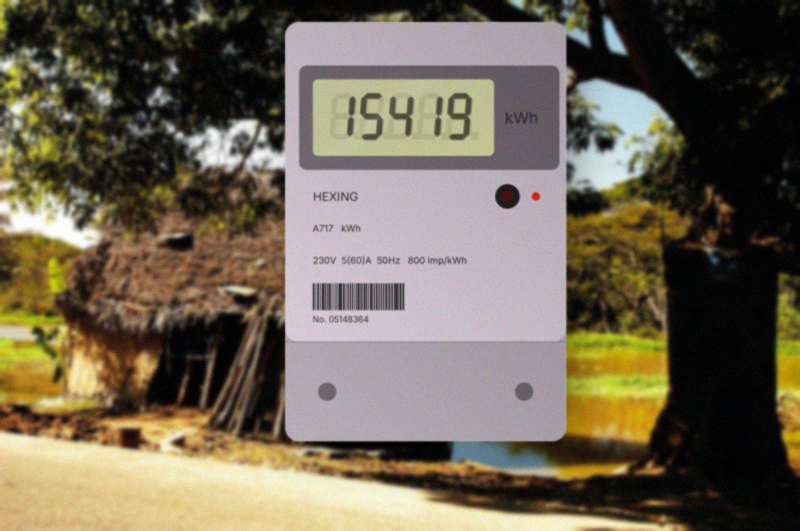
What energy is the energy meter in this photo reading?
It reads 15419 kWh
